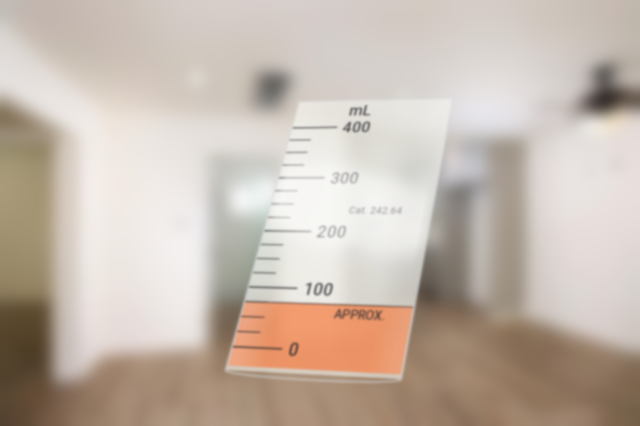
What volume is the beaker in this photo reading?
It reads 75 mL
